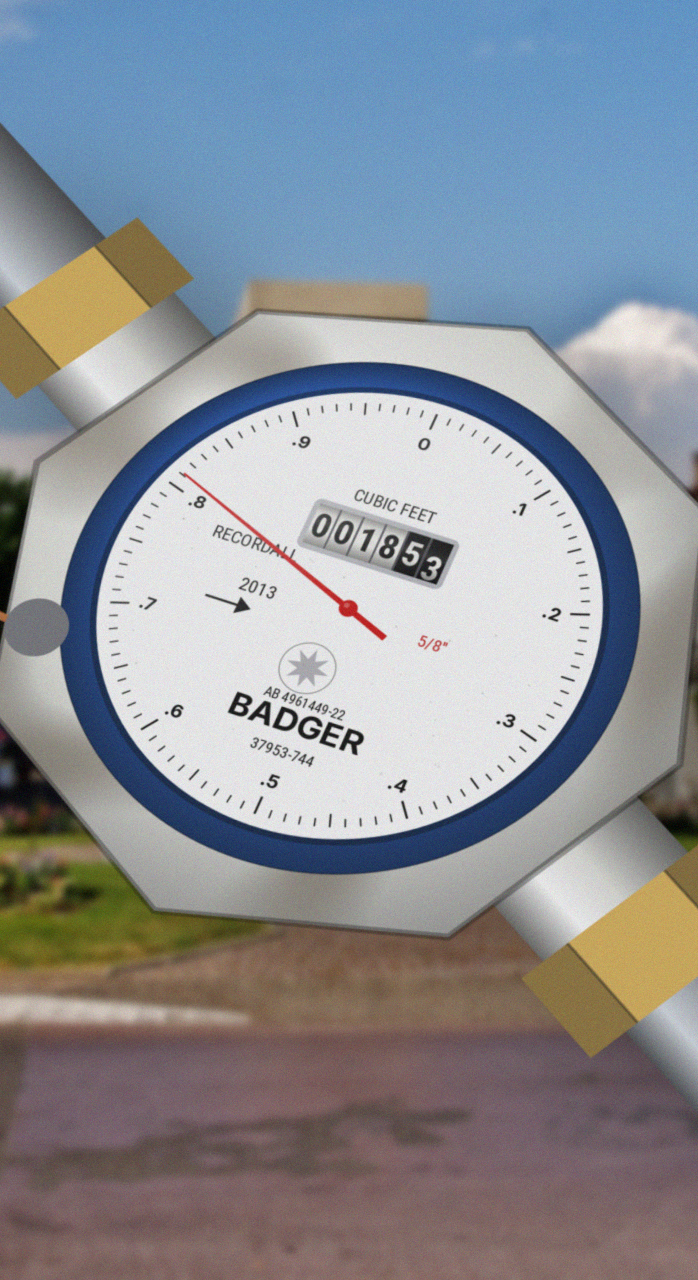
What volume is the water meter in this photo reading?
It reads 1852.81 ft³
